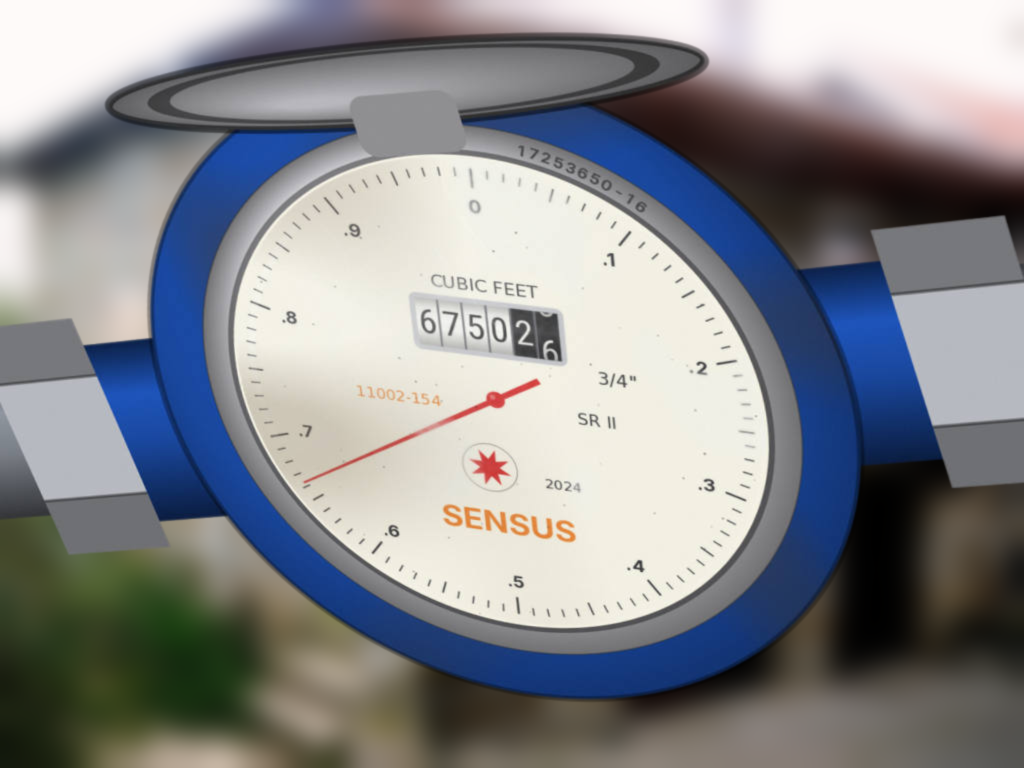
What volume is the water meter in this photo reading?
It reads 675025.66 ft³
